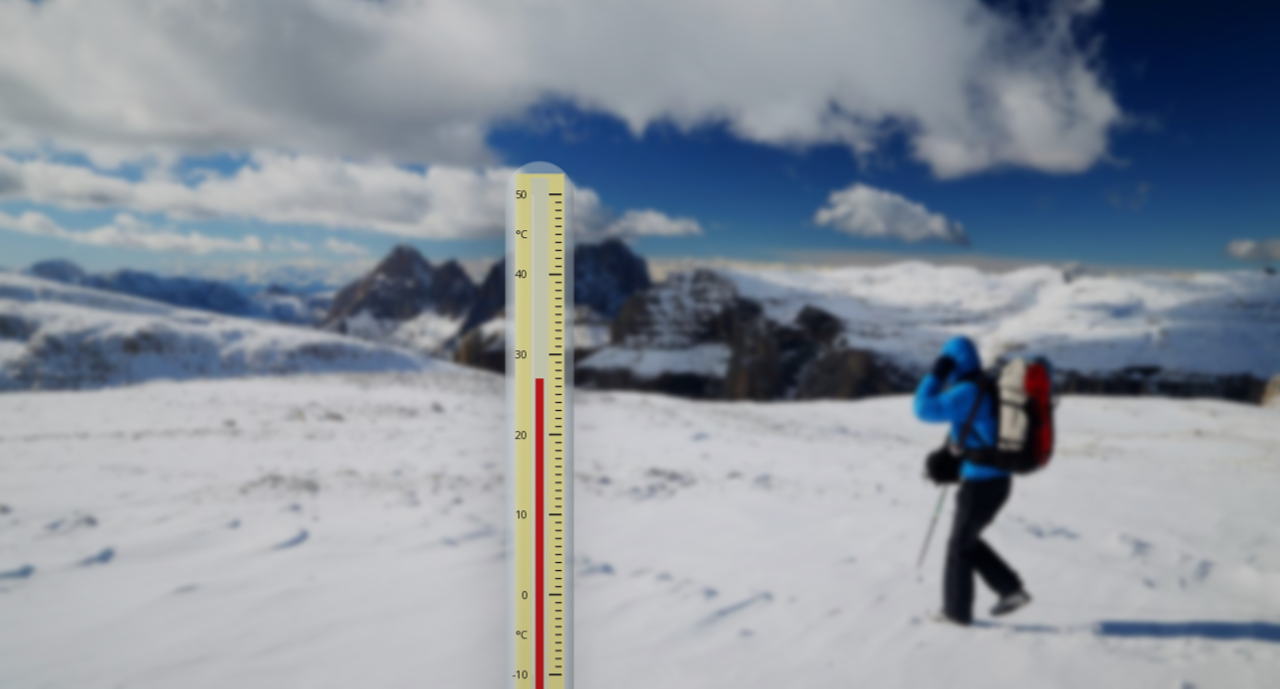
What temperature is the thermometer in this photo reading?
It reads 27 °C
